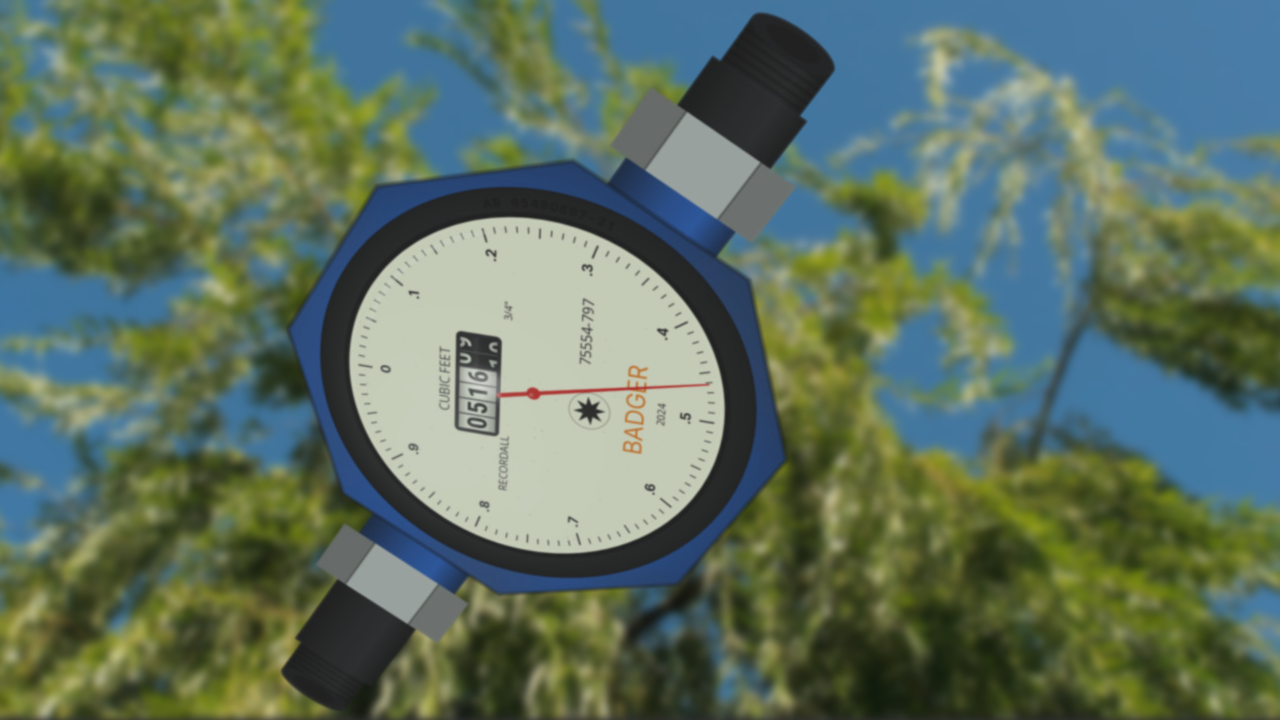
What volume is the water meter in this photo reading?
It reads 51609.46 ft³
